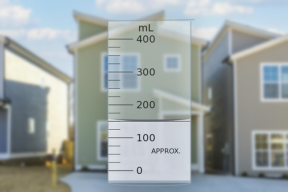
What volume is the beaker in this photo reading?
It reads 150 mL
